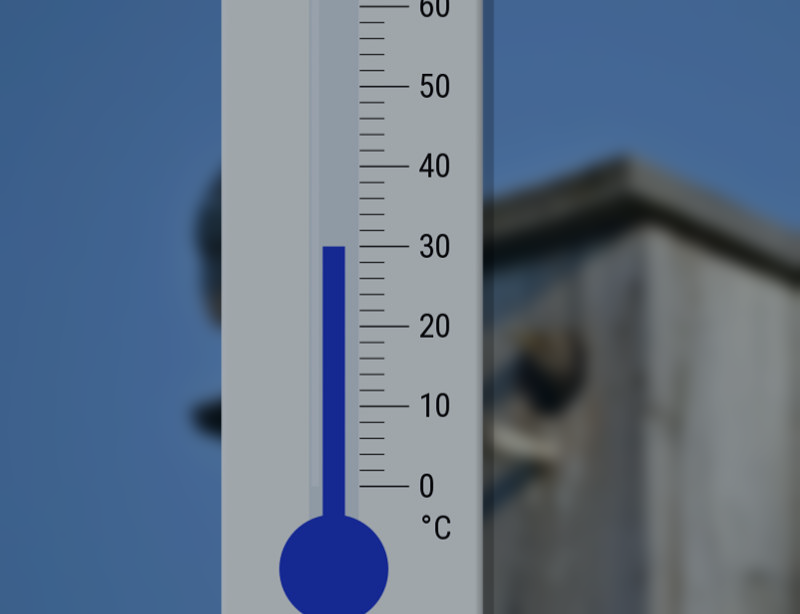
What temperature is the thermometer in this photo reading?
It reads 30 °C
